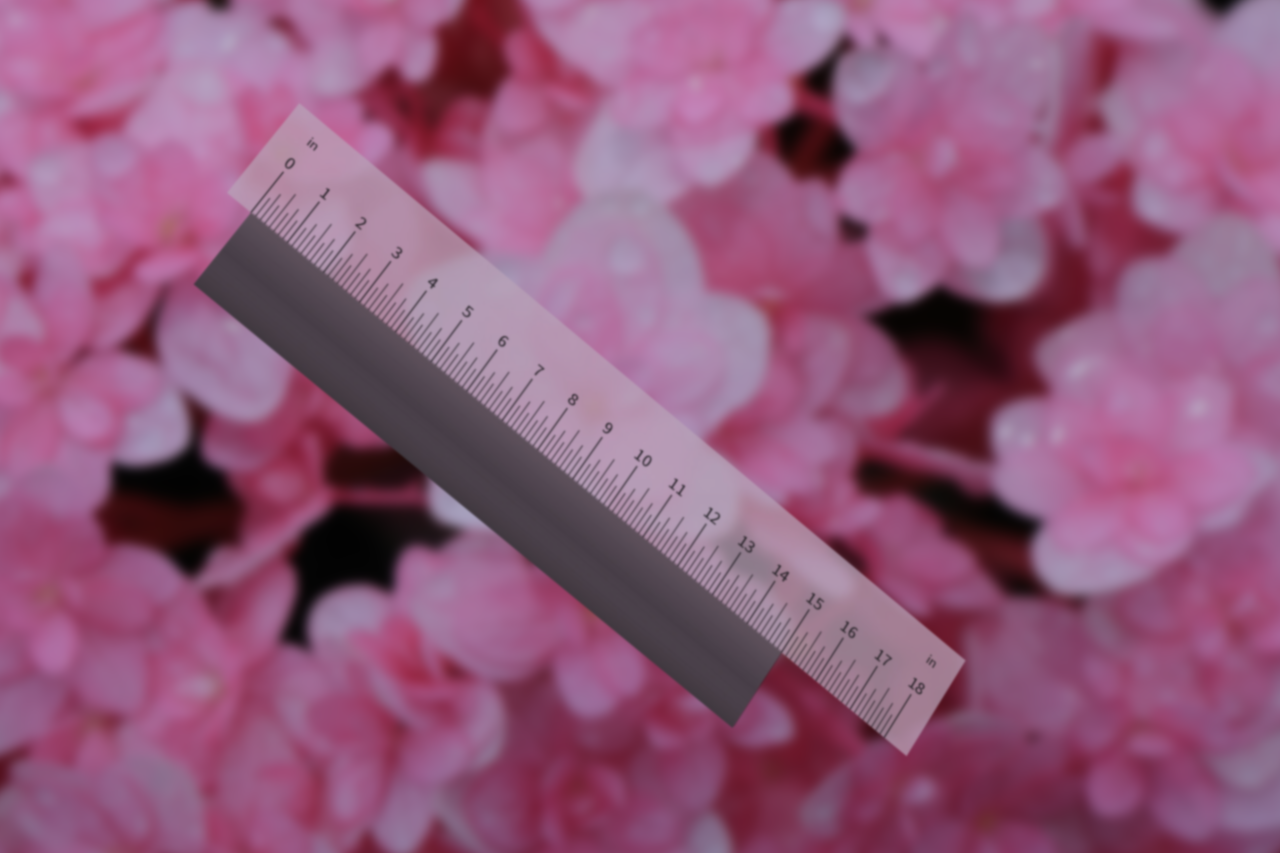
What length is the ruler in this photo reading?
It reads 15 in
